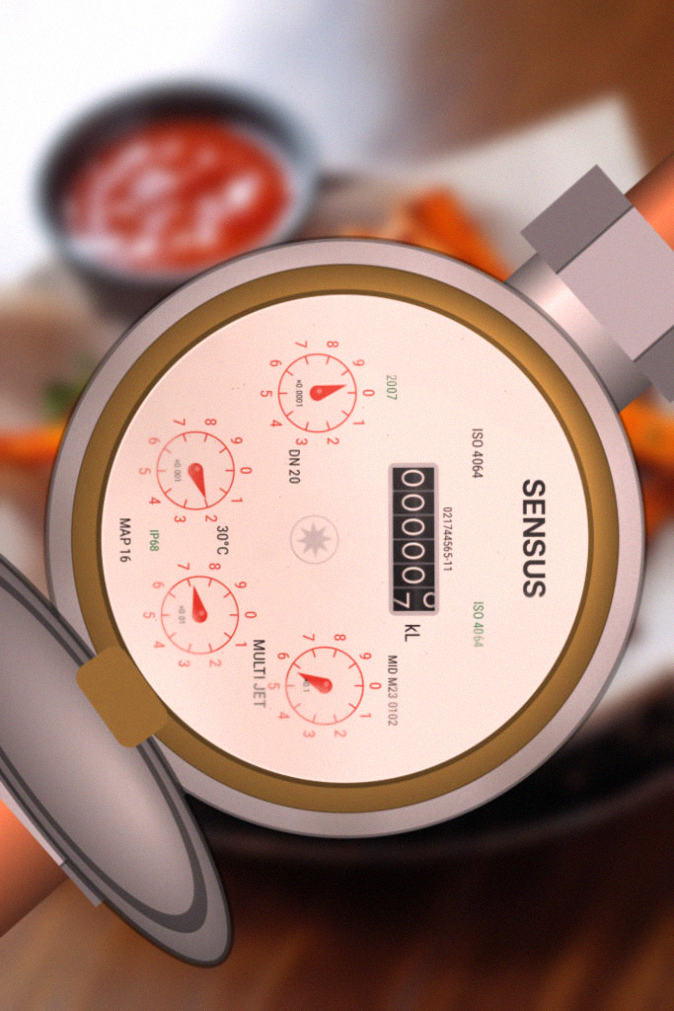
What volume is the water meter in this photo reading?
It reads 6.5719 kL
